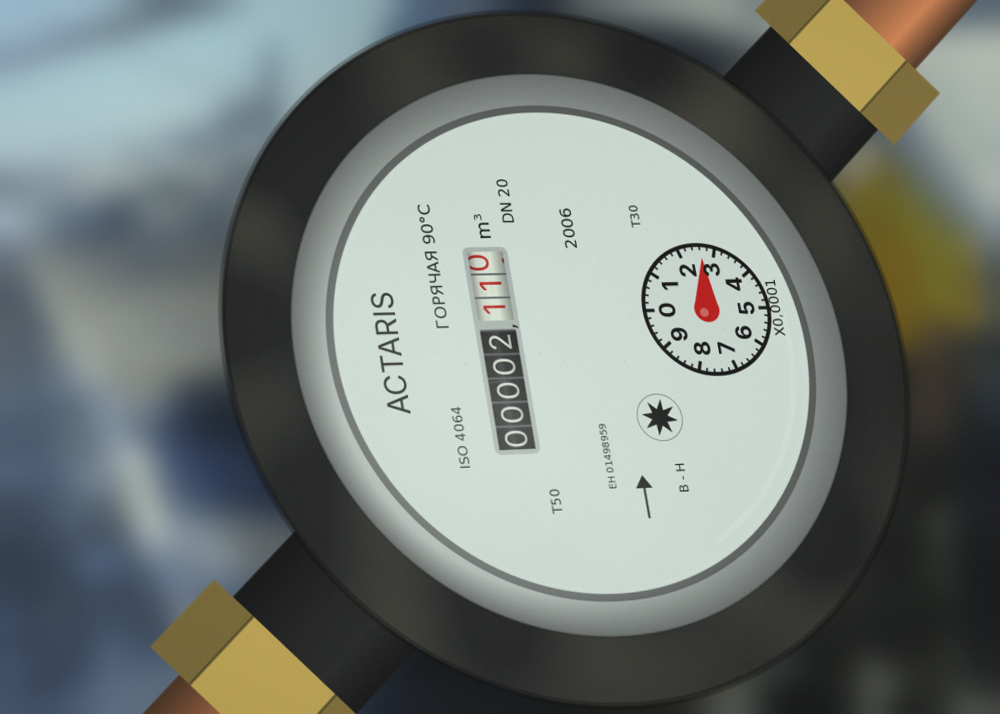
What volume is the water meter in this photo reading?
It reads 2.1102 m³
